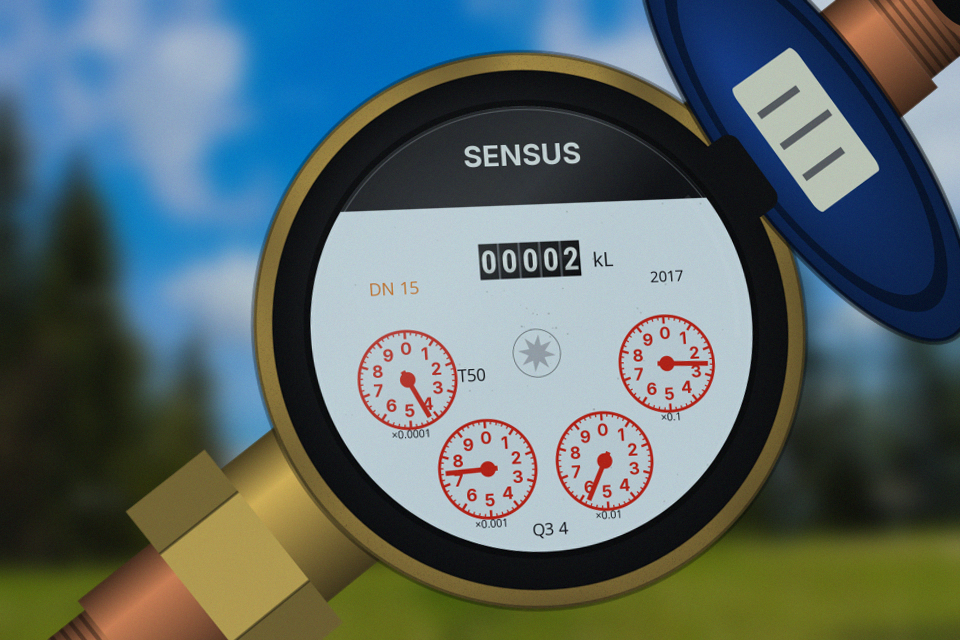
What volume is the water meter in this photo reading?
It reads 2.2574 kL
